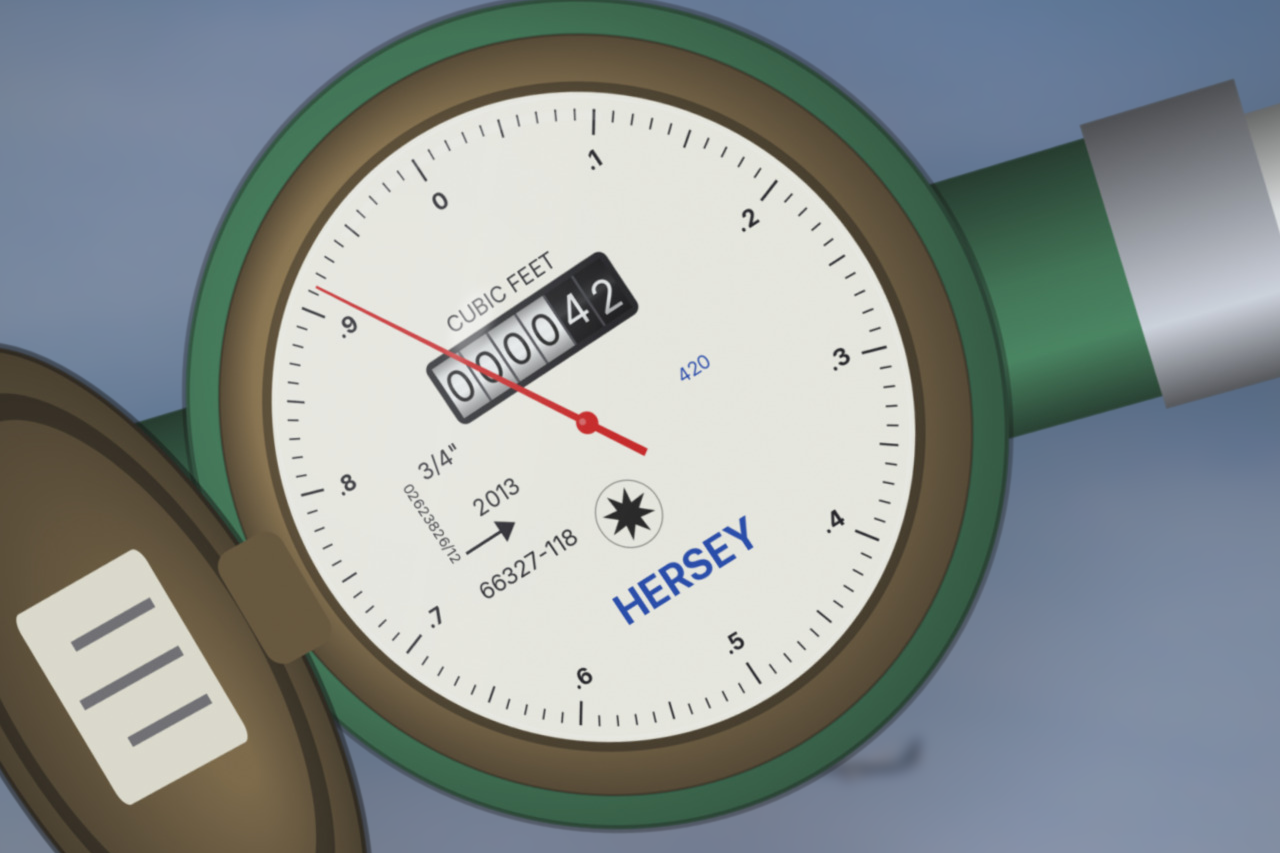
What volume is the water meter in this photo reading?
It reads 41.91 ft³
